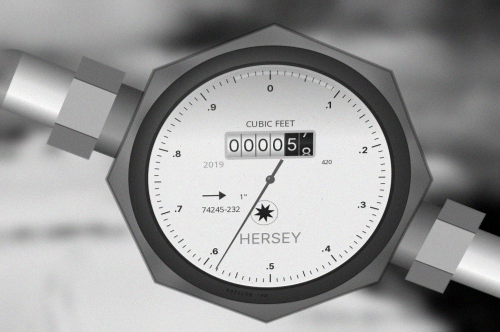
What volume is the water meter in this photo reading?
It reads 57.58 ft³
